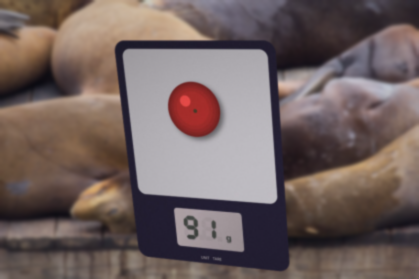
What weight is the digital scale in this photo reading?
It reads 91 g
